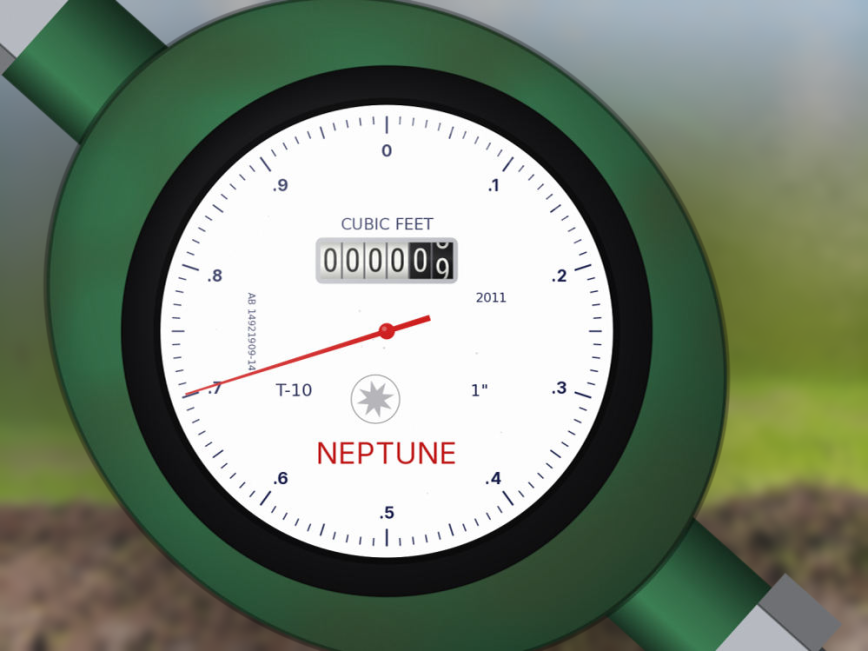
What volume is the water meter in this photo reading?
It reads 8.70 ft³
